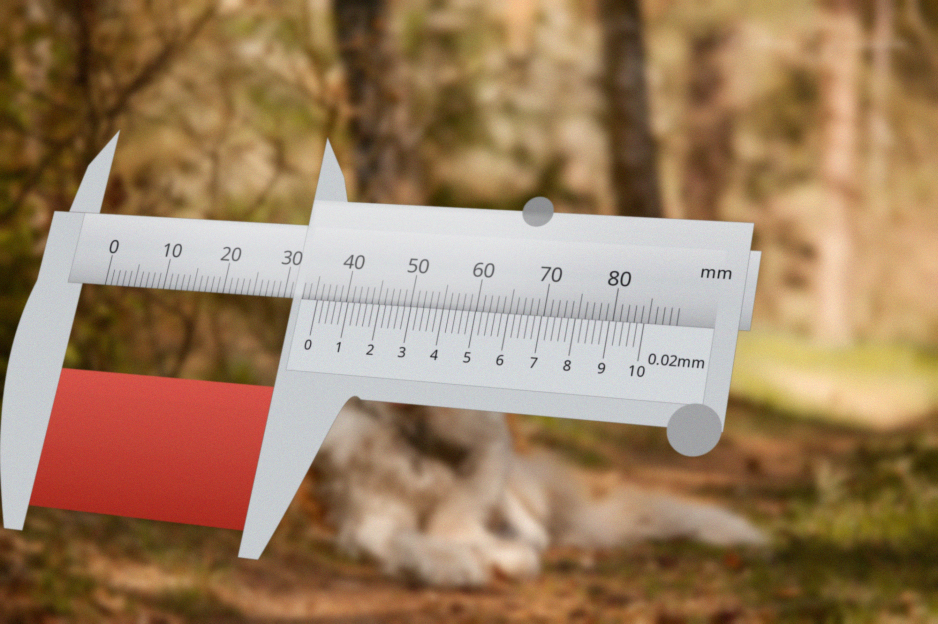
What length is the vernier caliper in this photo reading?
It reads 35.4 mm
